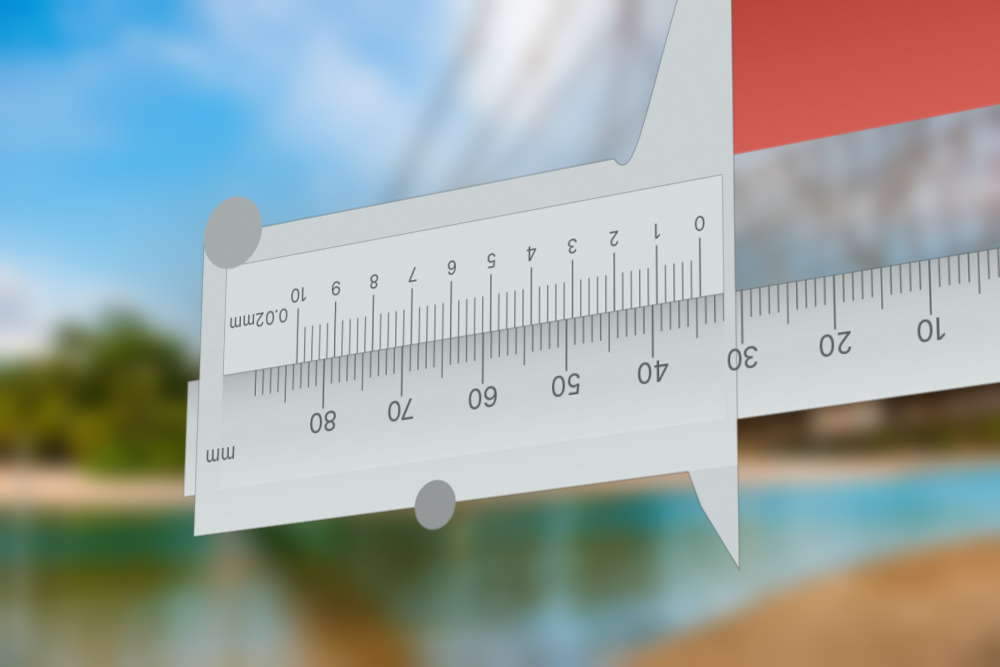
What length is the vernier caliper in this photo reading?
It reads 34.6 mm
